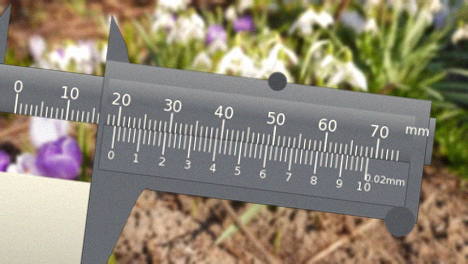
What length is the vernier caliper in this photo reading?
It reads 19.4 mm
